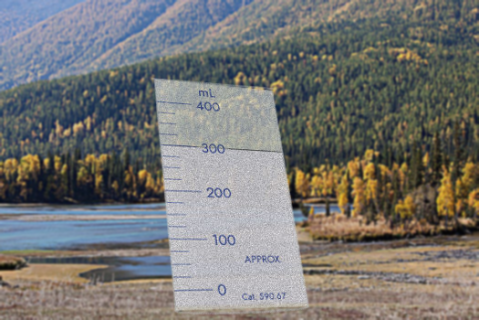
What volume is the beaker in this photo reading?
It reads 300 mL
